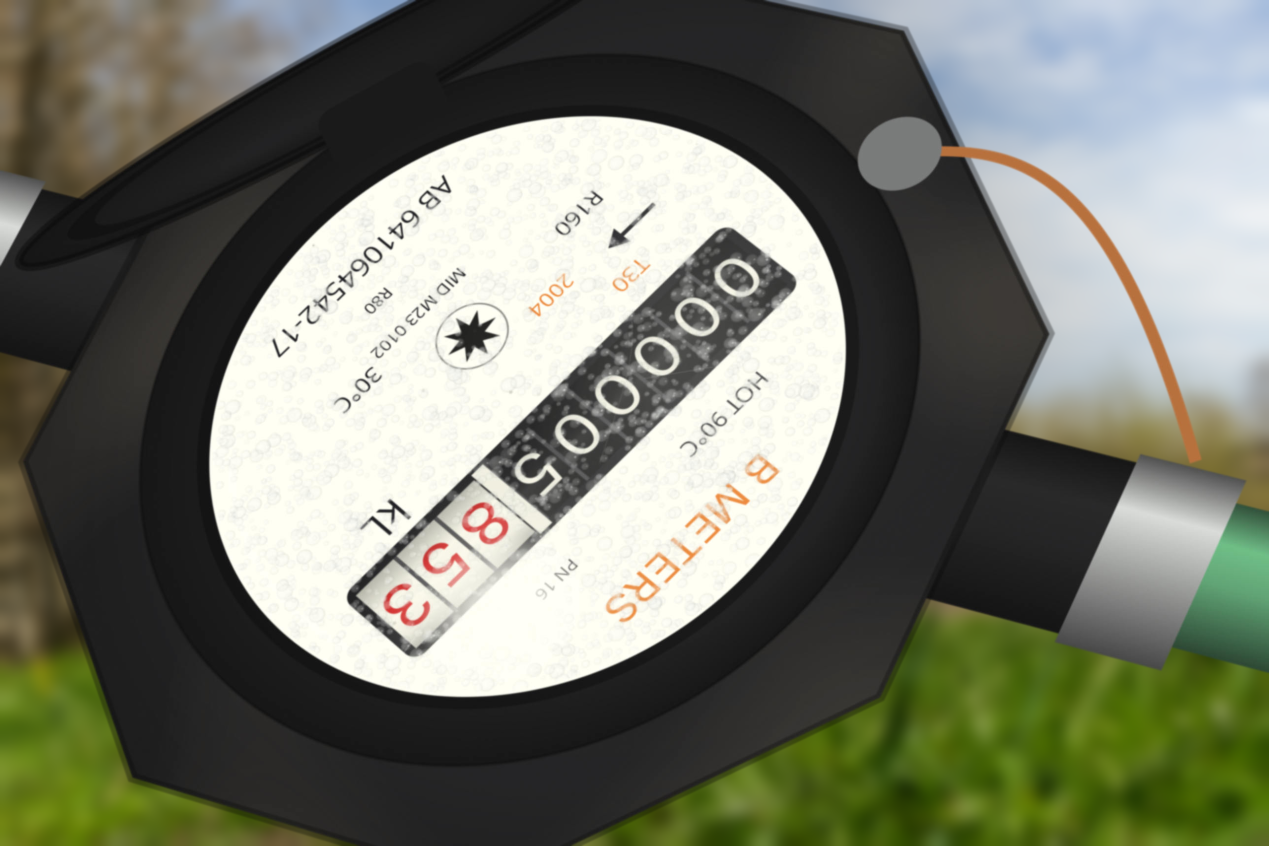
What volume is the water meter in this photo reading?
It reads 5.853 kL
